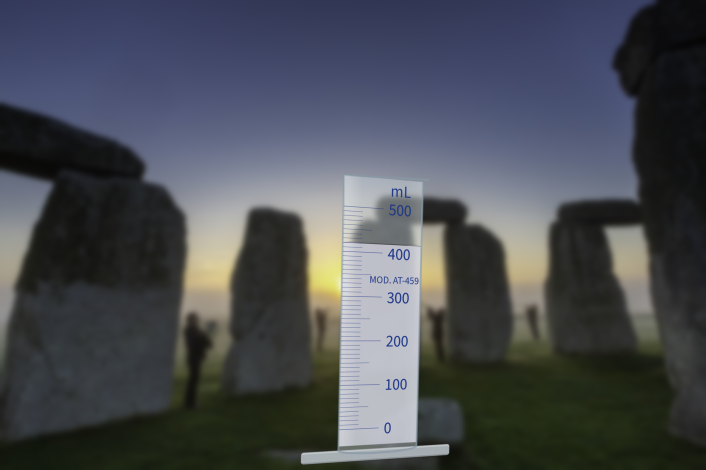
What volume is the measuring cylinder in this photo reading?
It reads 420 mL
